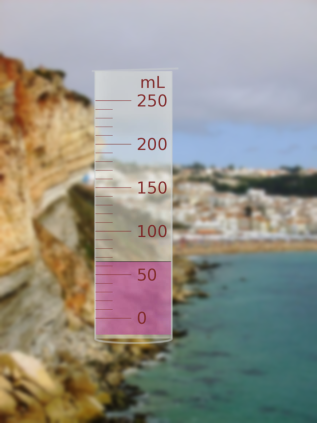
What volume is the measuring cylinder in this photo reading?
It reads 65 mL
